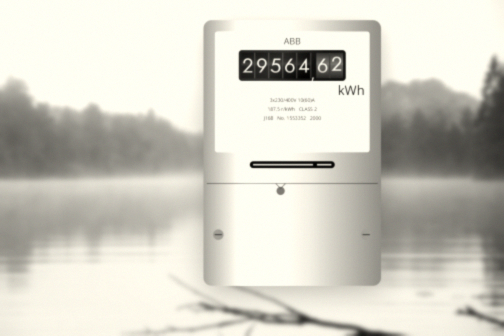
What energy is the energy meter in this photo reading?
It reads 29564.62 kWh
